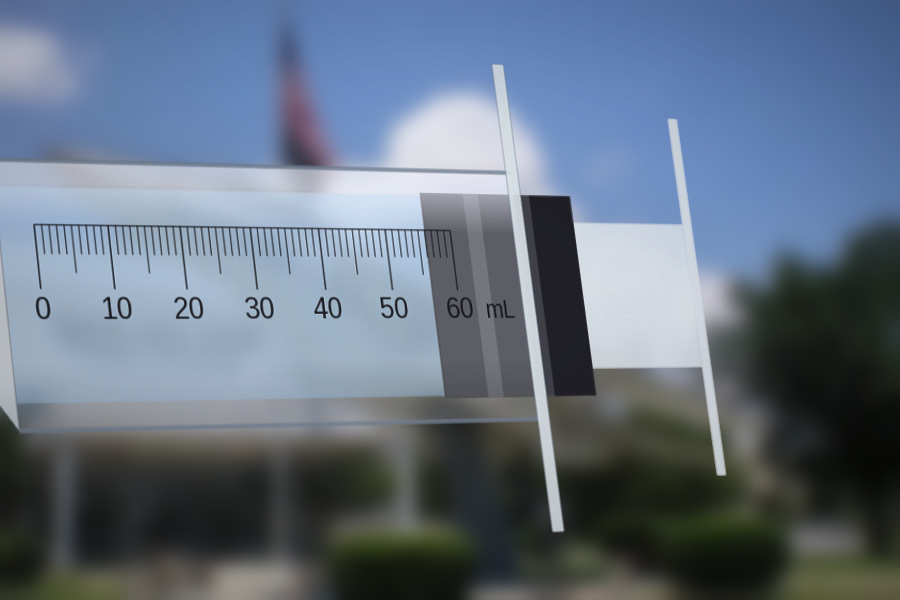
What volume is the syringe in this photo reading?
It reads 56 mL
